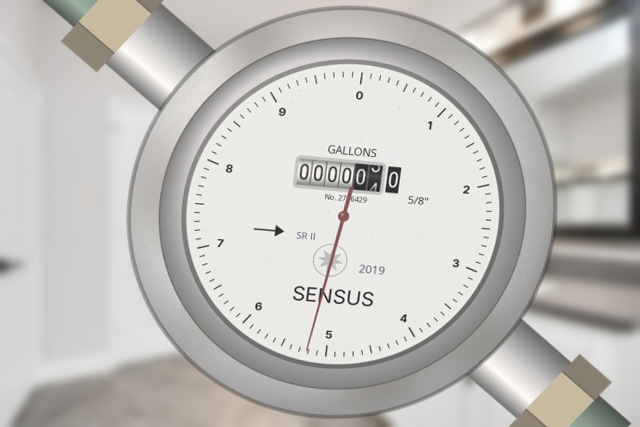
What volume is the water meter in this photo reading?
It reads 35.2 gal
